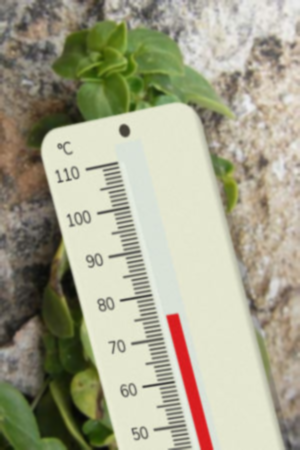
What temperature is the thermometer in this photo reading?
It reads 75 °C
